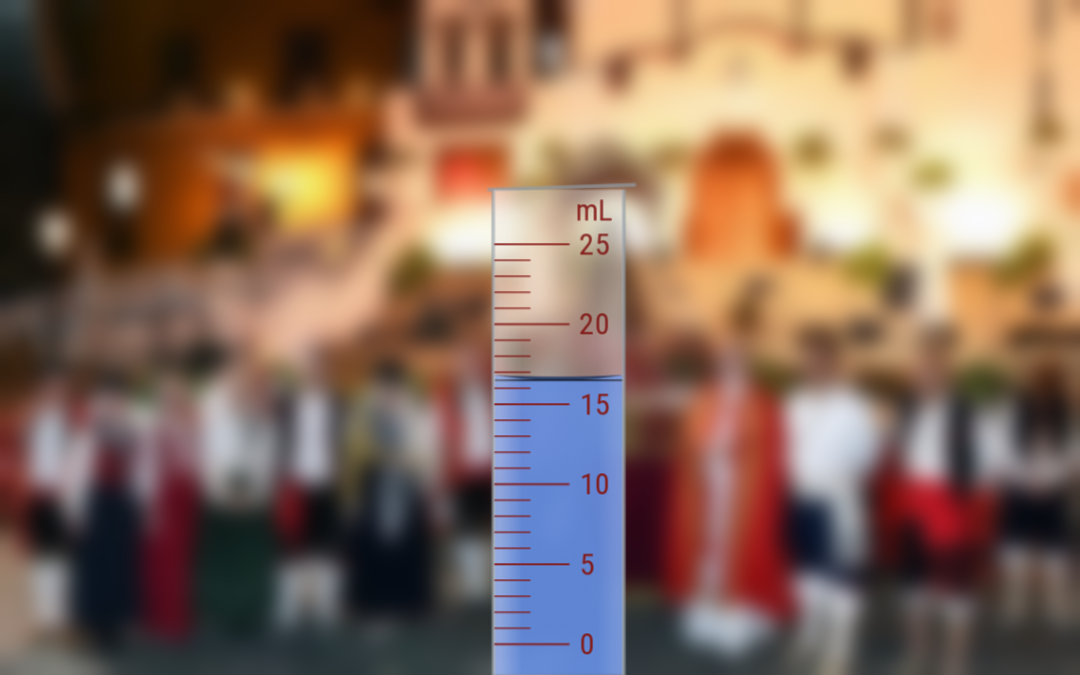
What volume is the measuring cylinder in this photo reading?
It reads 16.5 mL
